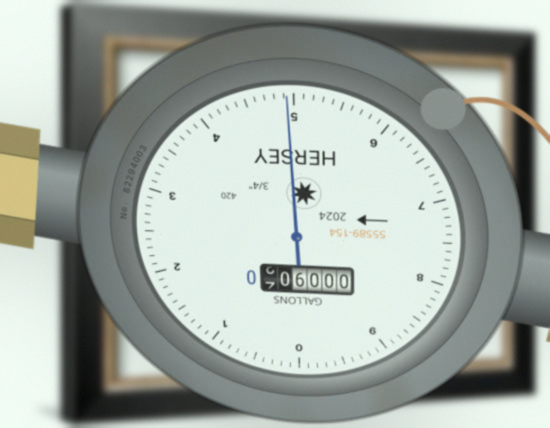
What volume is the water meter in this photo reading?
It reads 9024.9 gal
